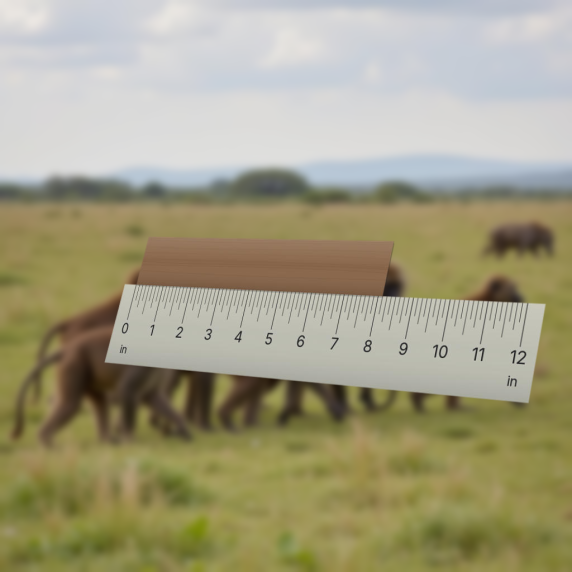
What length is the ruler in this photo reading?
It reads 8.125 in
